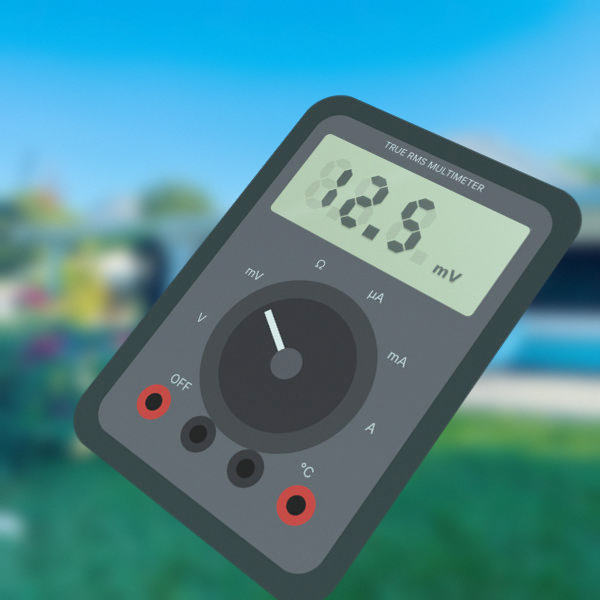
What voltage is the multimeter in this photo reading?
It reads 12.5 mV
